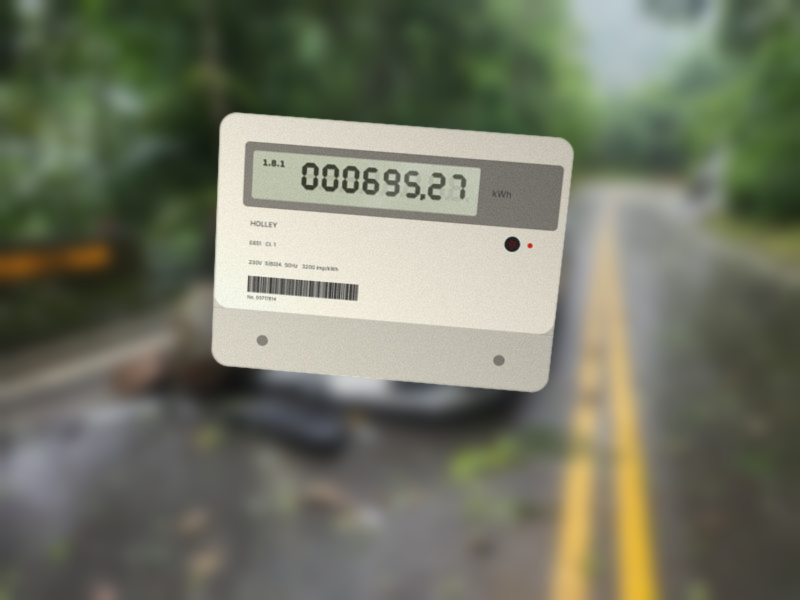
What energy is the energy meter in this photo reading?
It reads 695.27 kWh
